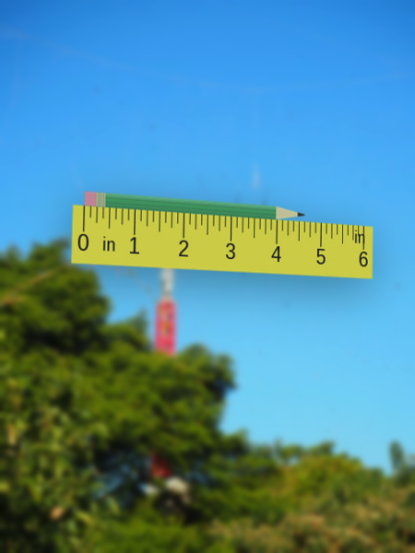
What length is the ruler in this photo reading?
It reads 4.625 in
